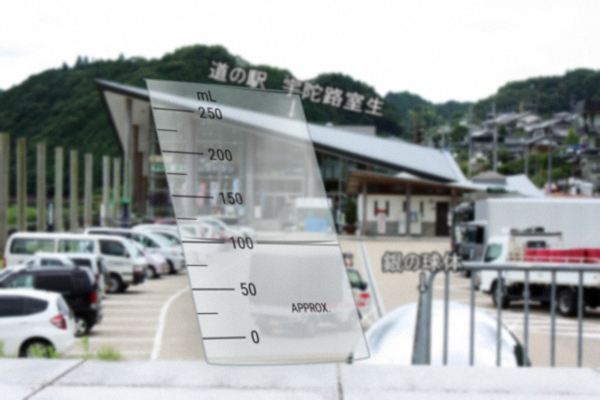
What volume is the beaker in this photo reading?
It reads 100 mL
